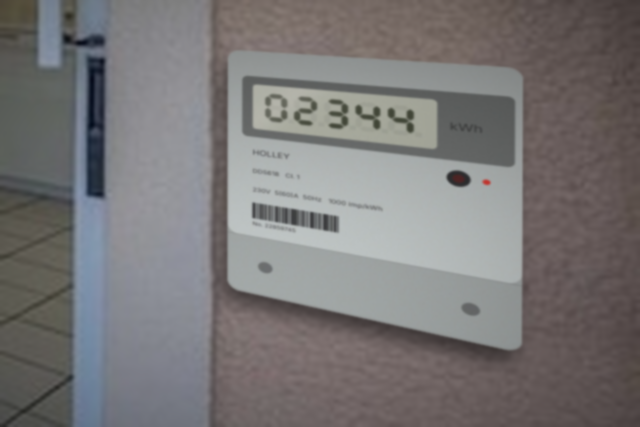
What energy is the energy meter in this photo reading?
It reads 2344 kWh
